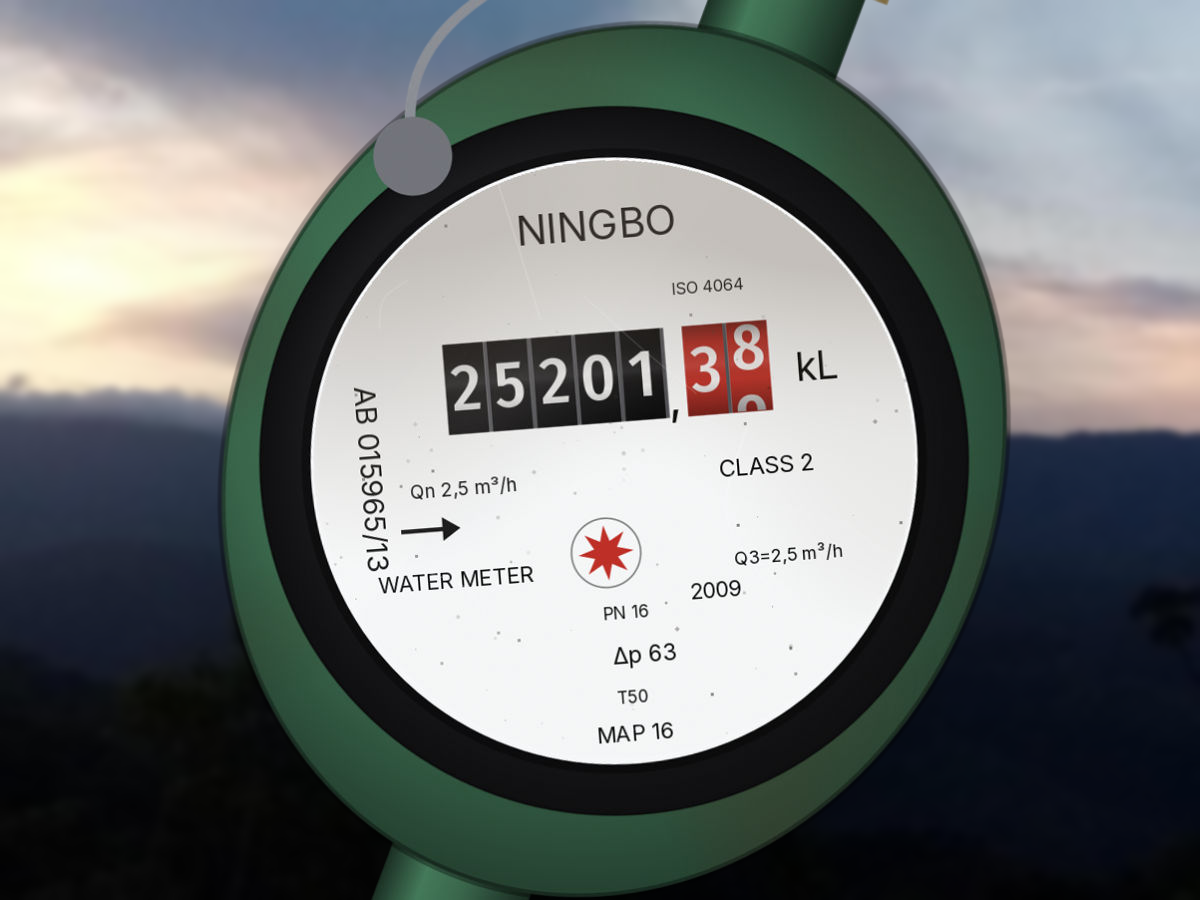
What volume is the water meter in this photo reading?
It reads 25201.38 kL
